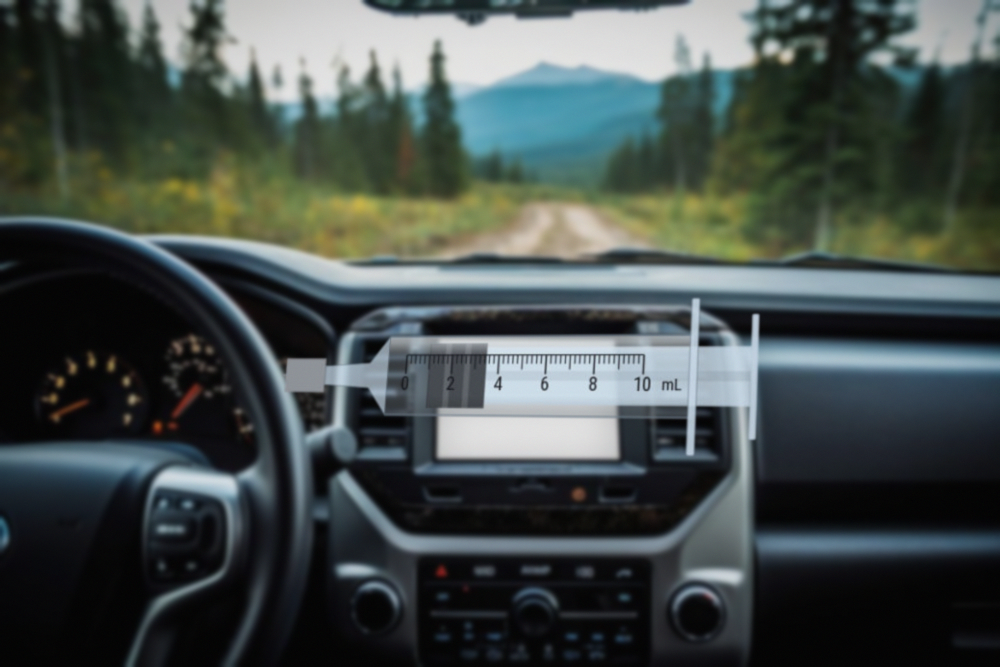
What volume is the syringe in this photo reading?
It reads 1 mL
